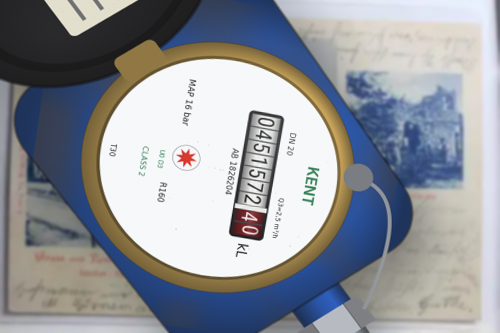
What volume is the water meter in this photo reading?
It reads 451572.40 kL
